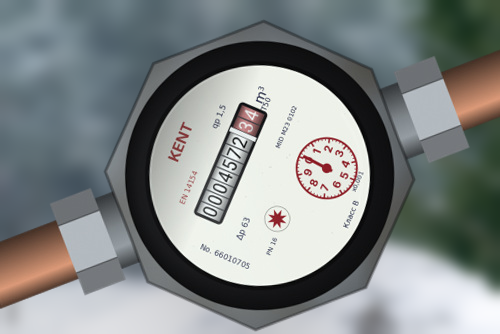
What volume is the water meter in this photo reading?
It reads 4572.340 m³
